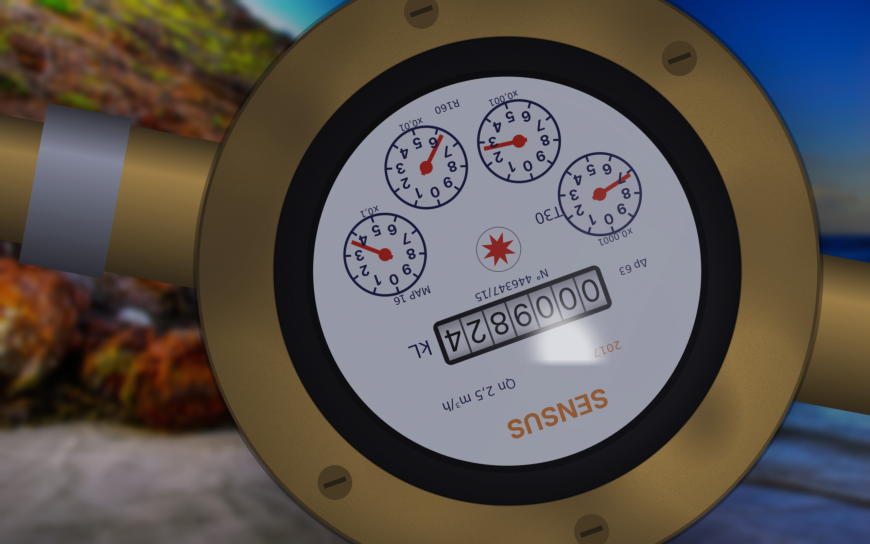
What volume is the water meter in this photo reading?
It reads 9824.3627 kL
